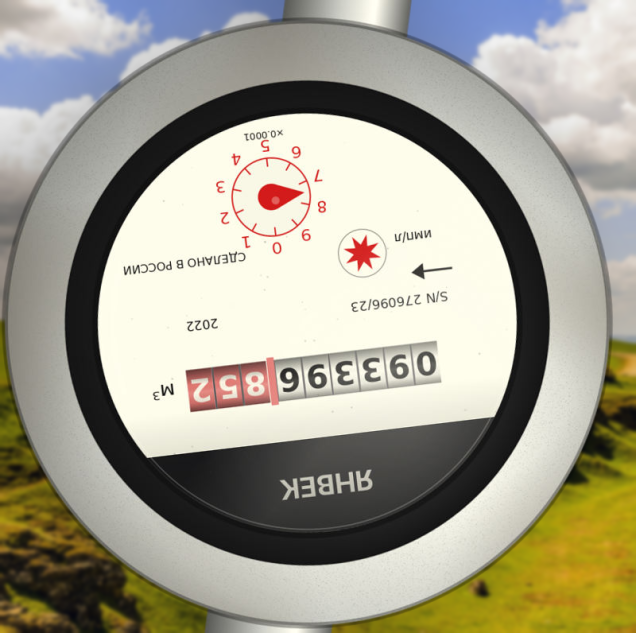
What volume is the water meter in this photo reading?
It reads 93396.8527 m³
